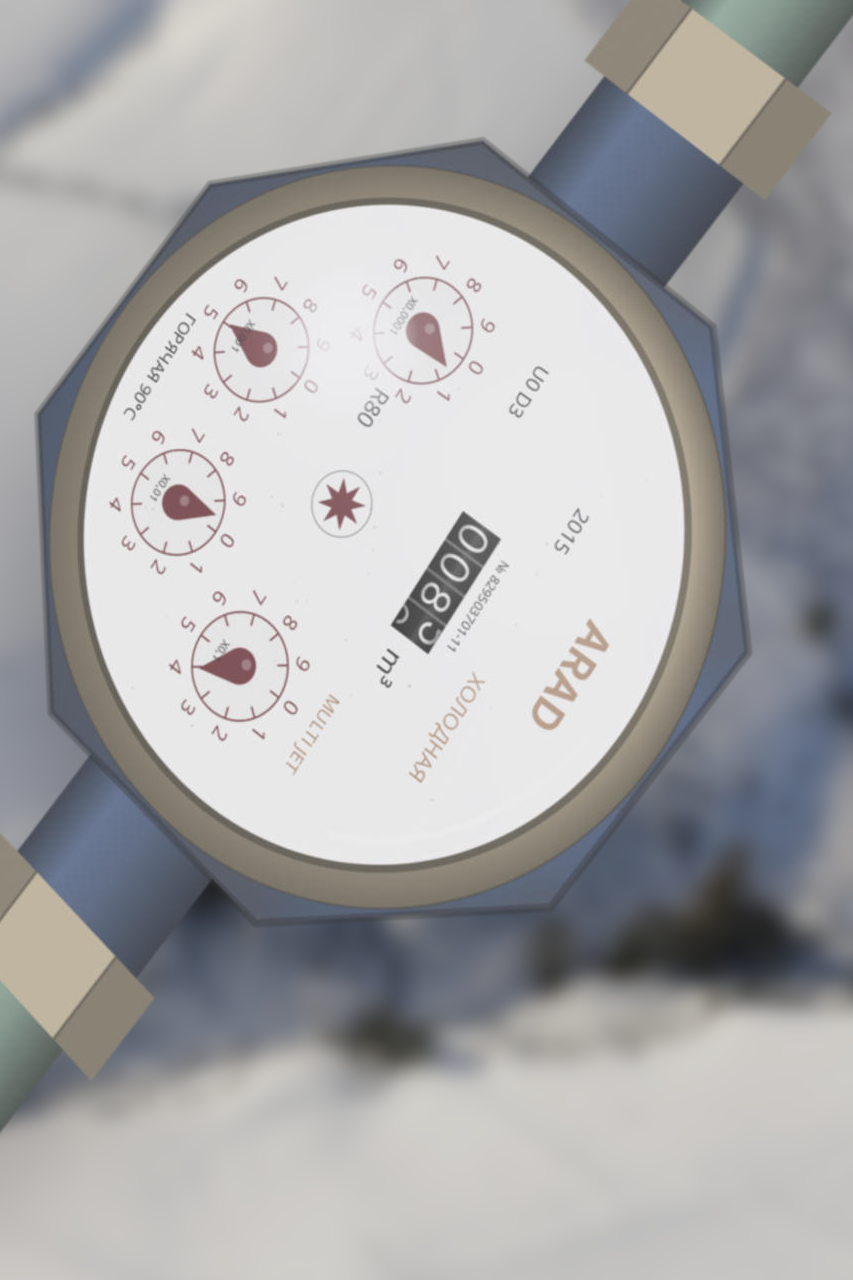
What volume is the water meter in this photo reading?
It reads 85.3950 m³
